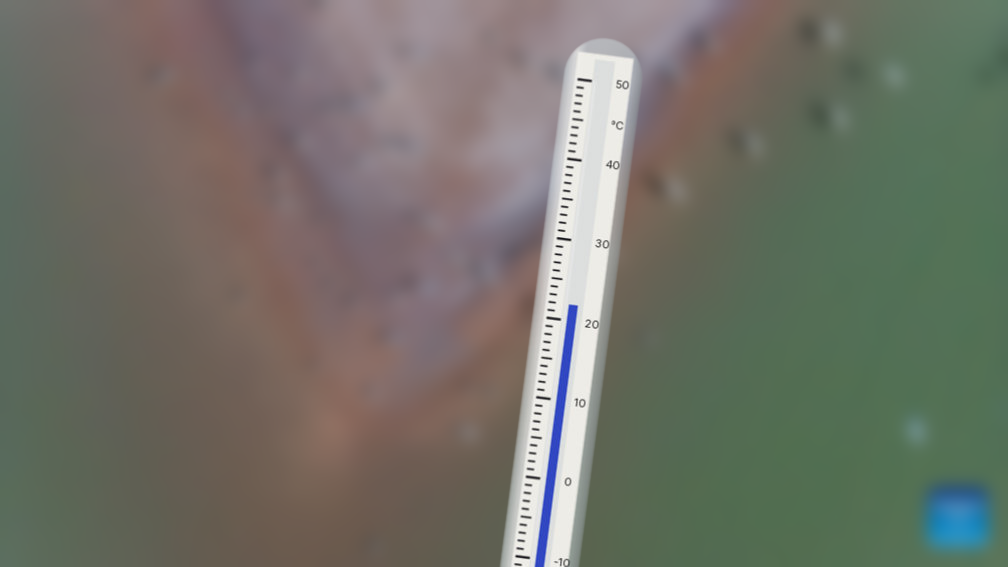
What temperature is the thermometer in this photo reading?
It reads 22 °C
